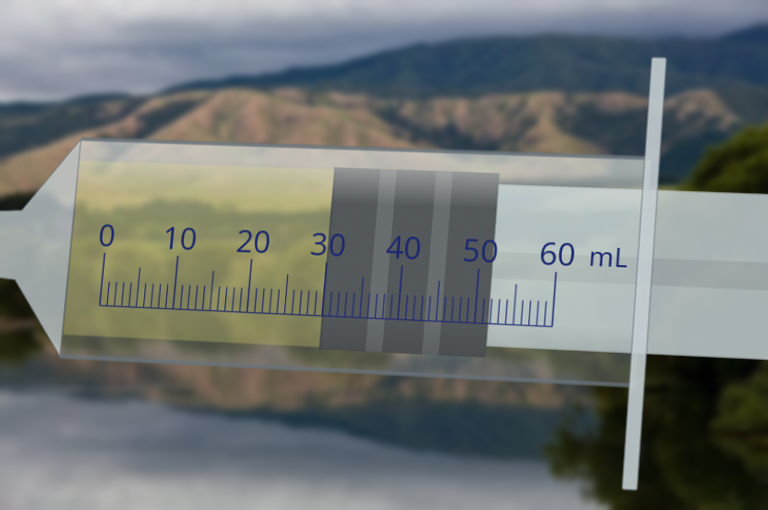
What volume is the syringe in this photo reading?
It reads 30 mL
